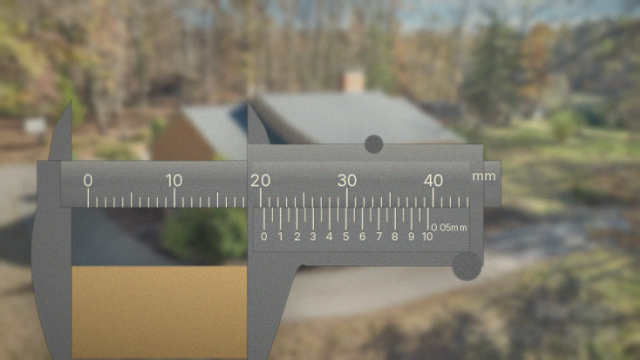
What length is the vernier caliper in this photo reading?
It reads 20.4 mm
